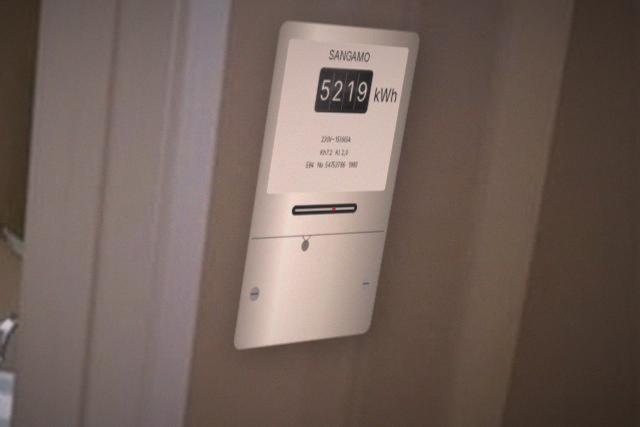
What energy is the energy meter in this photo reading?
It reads 5219 kWh
